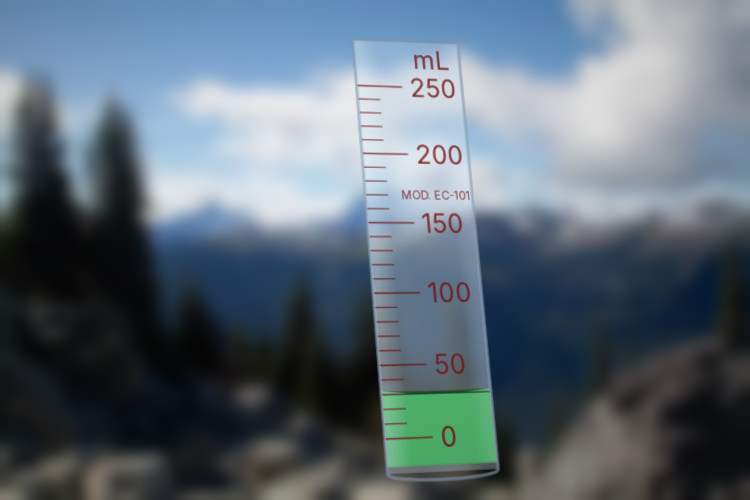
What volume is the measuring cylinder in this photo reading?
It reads 30 mL
